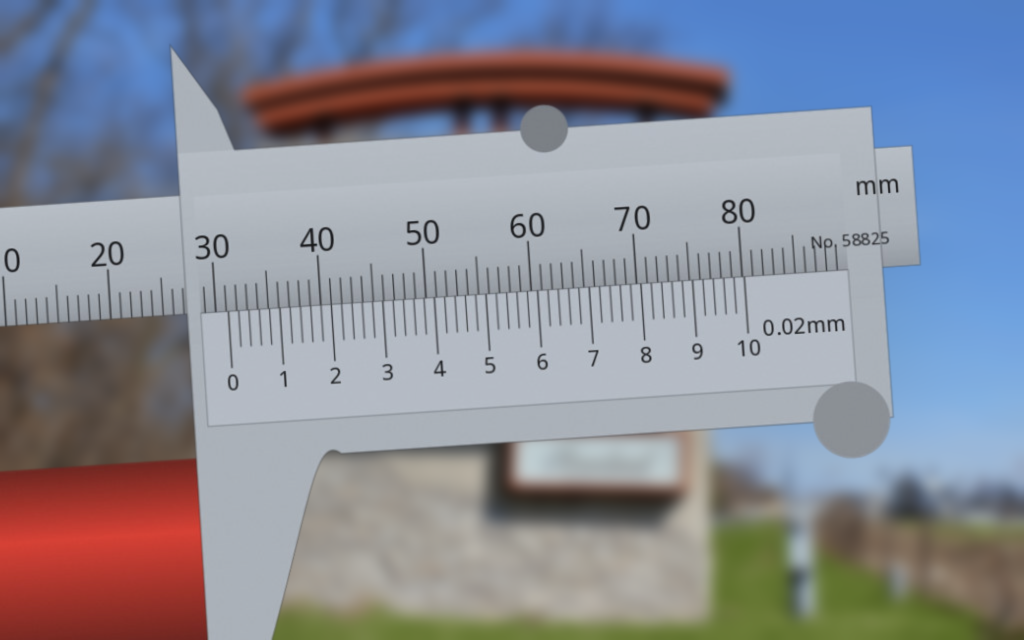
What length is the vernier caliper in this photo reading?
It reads 31.2 mm
